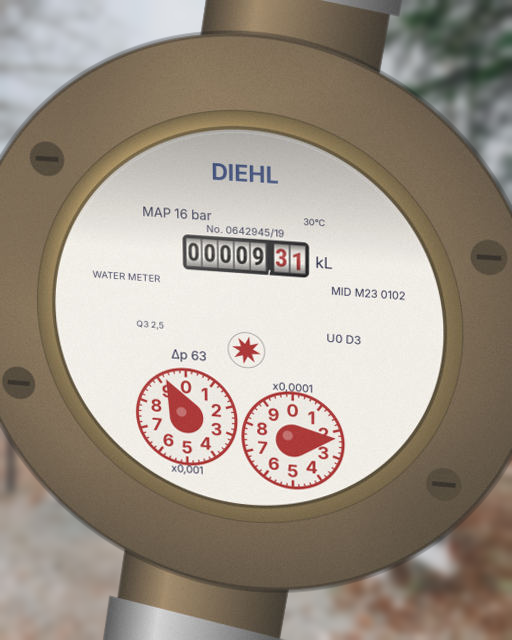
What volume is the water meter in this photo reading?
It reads 9.3092 kL
